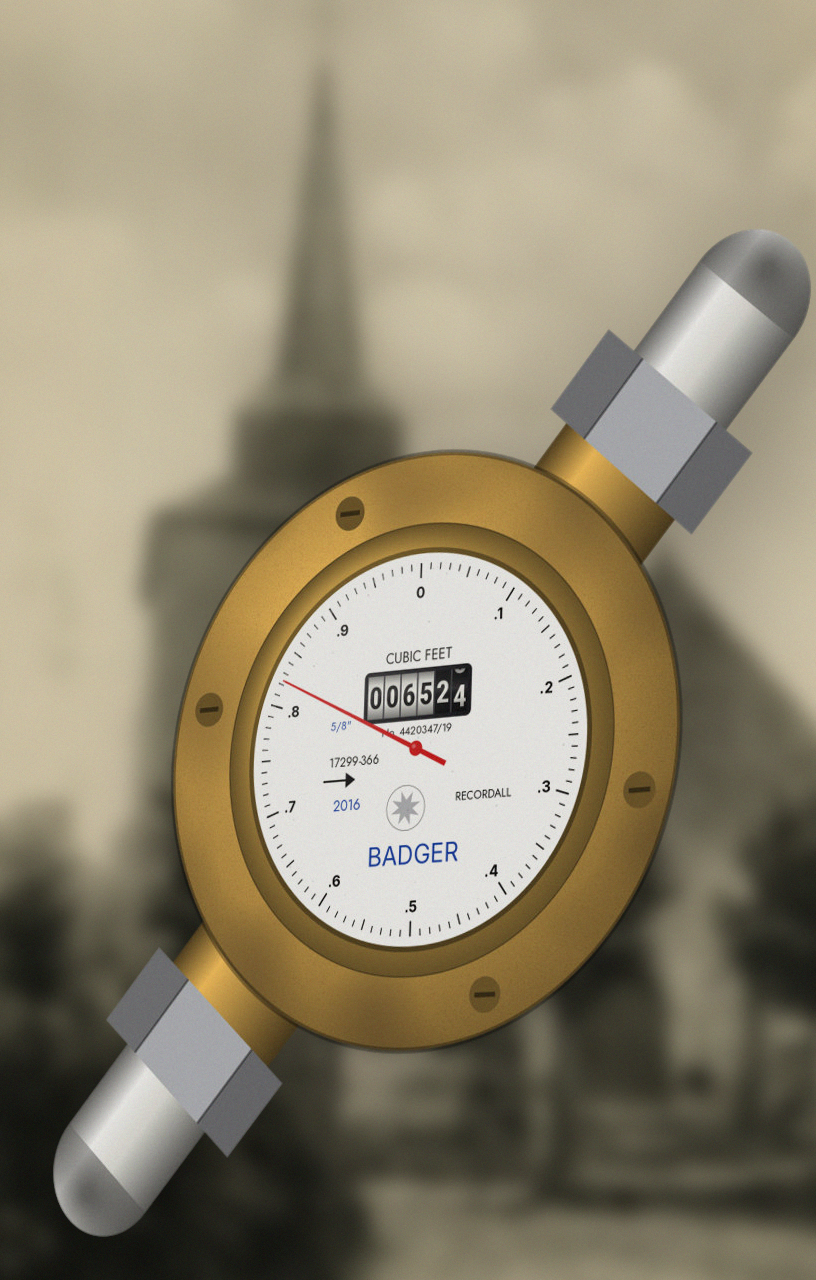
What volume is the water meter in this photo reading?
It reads 6523.82 ft³
